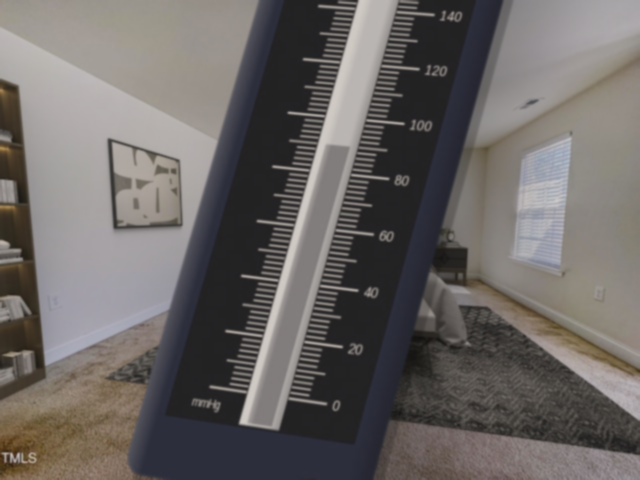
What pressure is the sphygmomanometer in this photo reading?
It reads 90 mmHg
